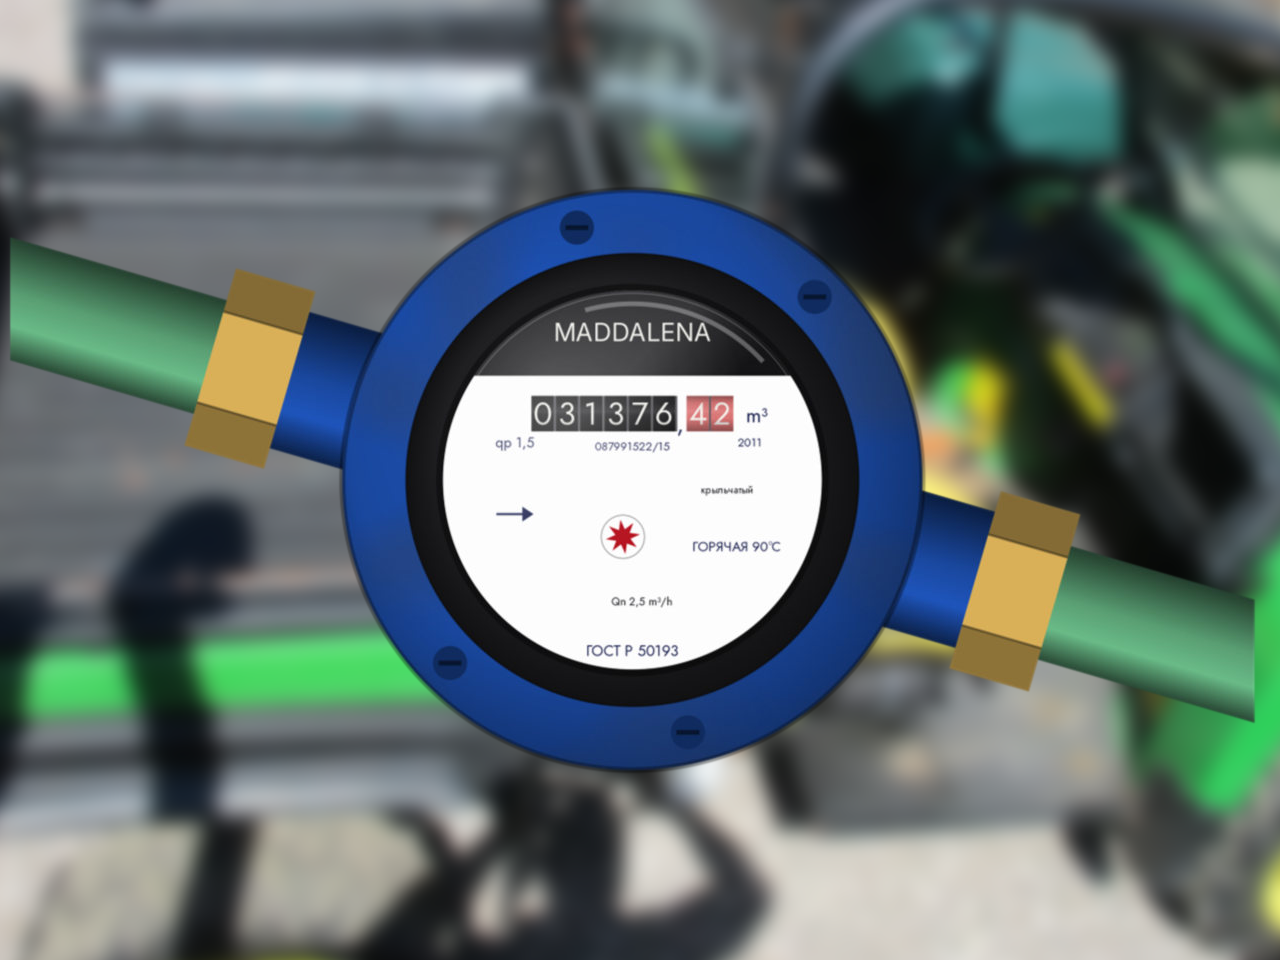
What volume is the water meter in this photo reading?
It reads 31376.42 m³
